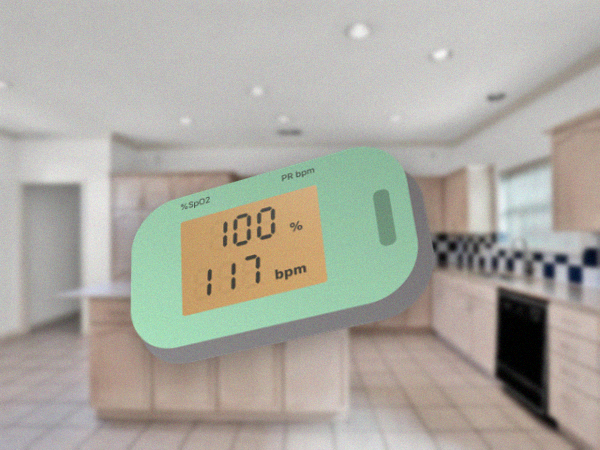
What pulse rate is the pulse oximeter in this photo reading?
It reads 117 bpm
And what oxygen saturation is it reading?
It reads 100 %
